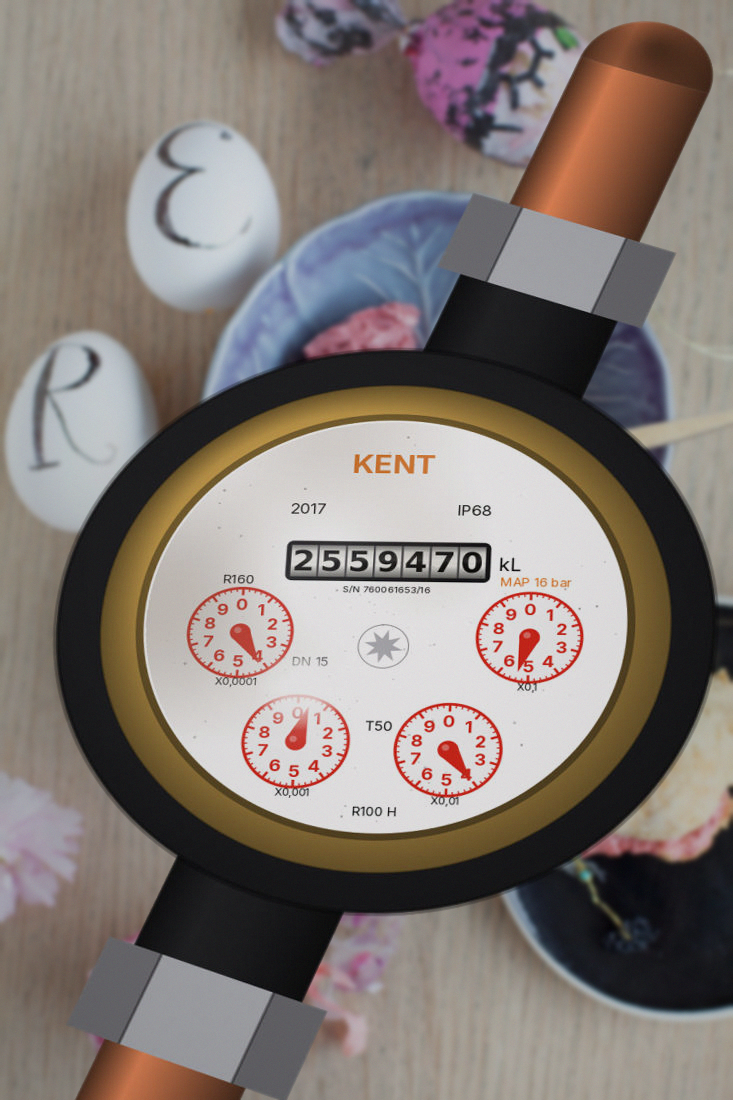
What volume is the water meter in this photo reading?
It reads 2559470.5404 kL
